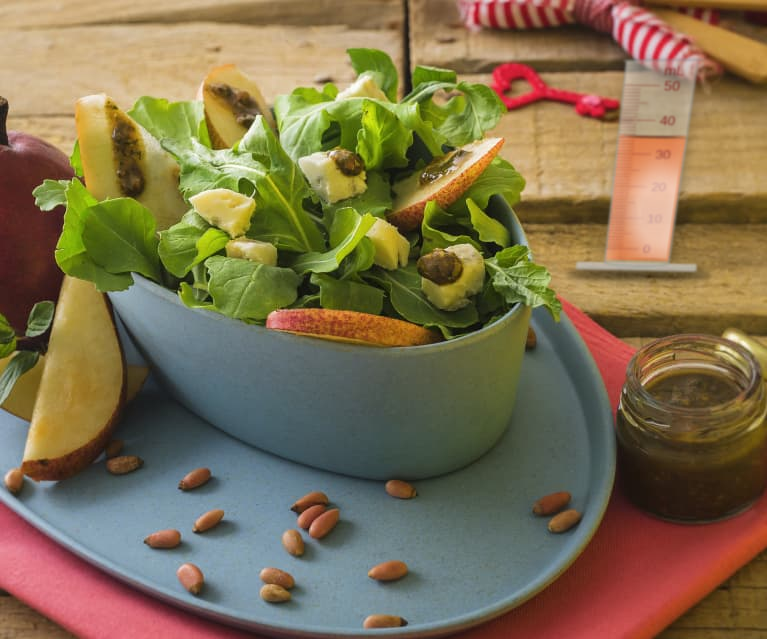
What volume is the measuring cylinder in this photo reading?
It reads 35 mL
